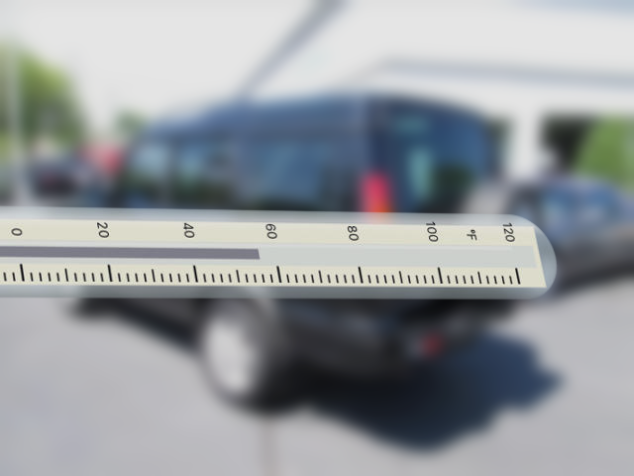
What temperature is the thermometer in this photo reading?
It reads 56 °F
